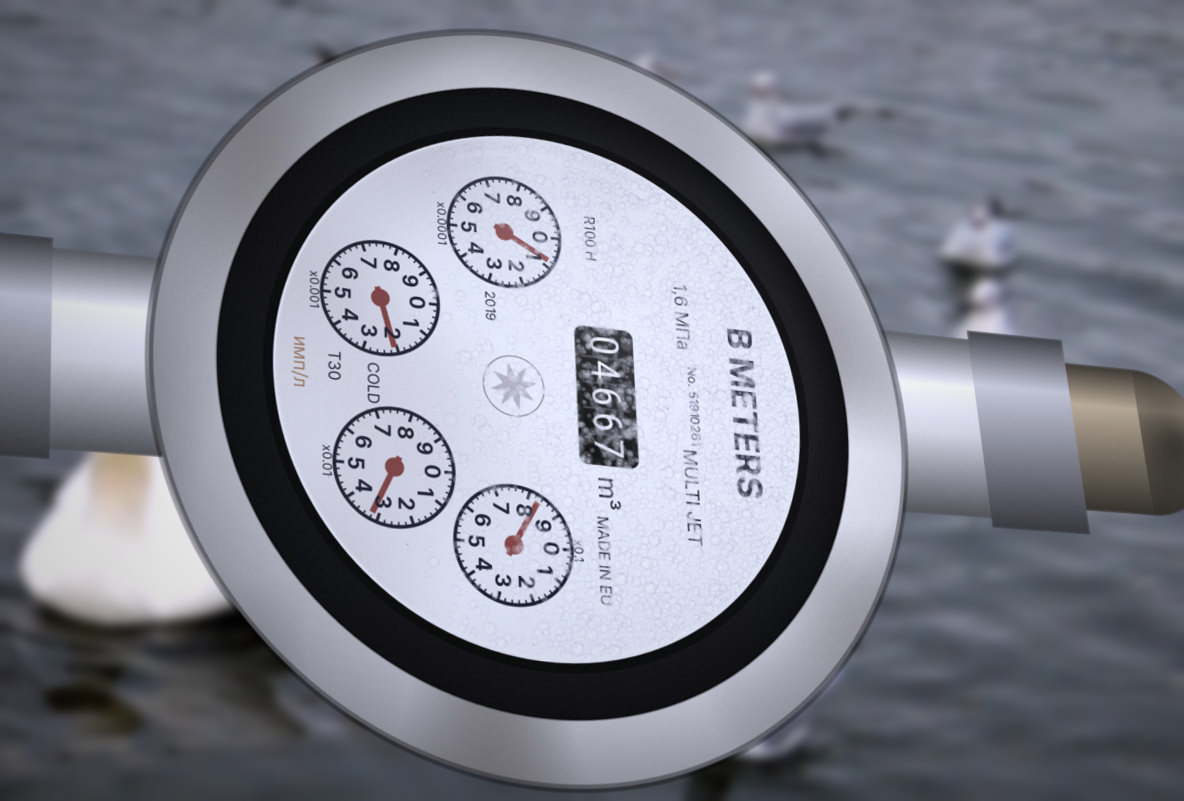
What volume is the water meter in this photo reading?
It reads 4667.8320 m³
